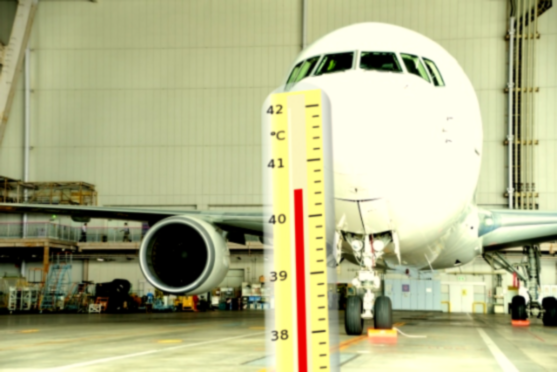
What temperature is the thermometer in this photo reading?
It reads 40.5 °C
